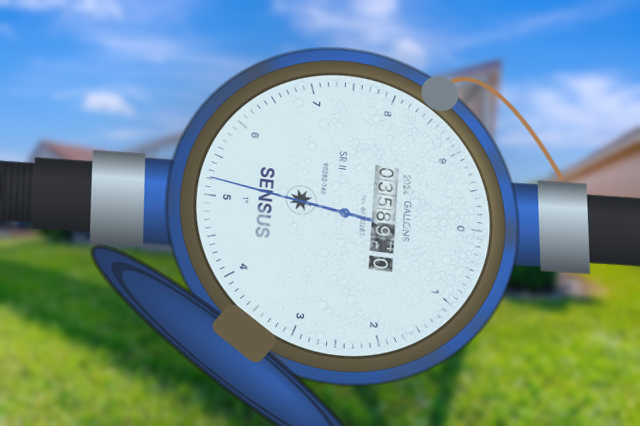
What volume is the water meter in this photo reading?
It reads 358945.2 gal
